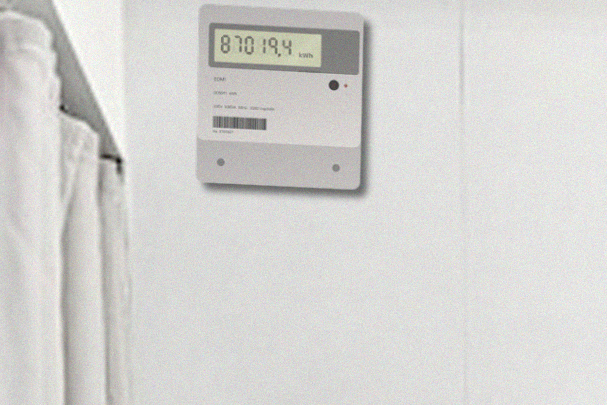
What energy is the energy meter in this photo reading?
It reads 87019.4 kWh
